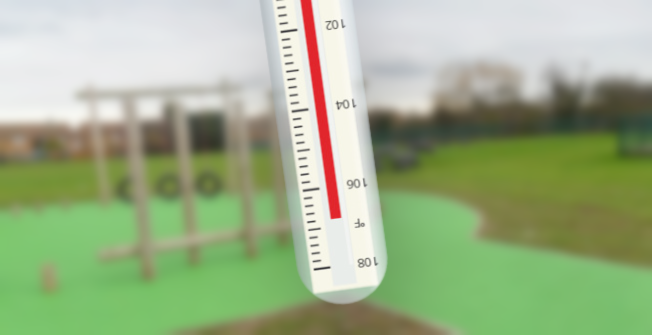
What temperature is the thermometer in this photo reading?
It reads 106.8 °F
